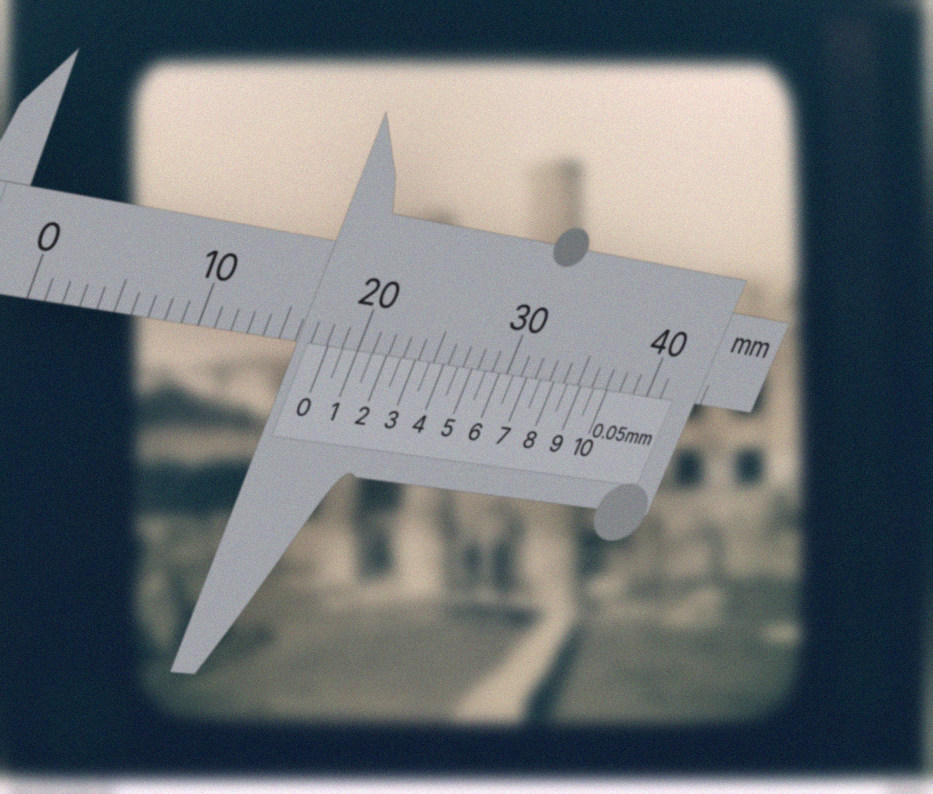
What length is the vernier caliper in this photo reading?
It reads 18.1 mm
